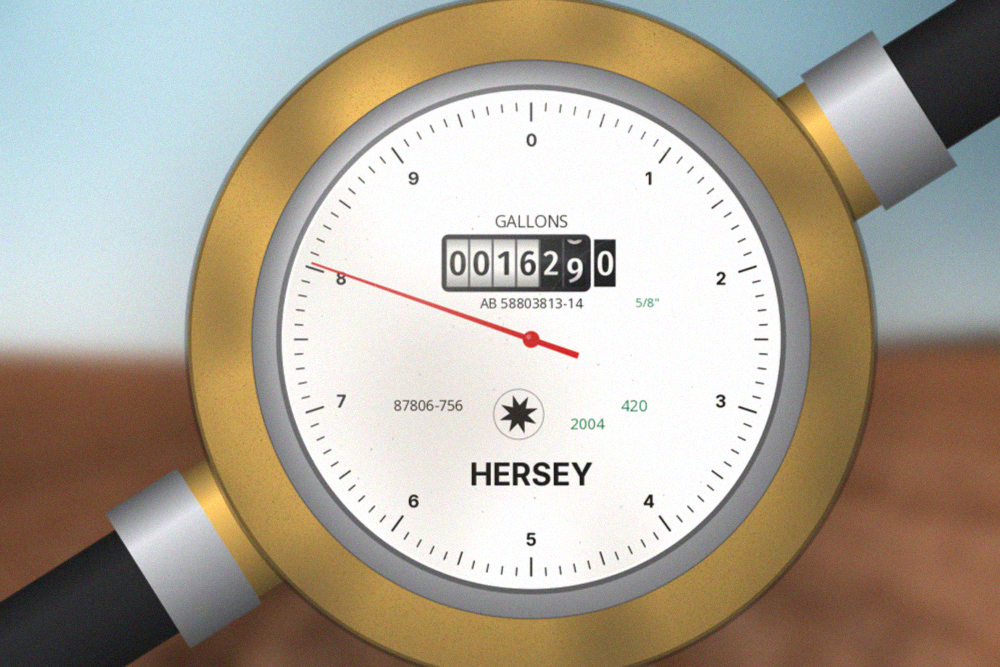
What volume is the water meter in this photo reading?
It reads 16288.0 gal
